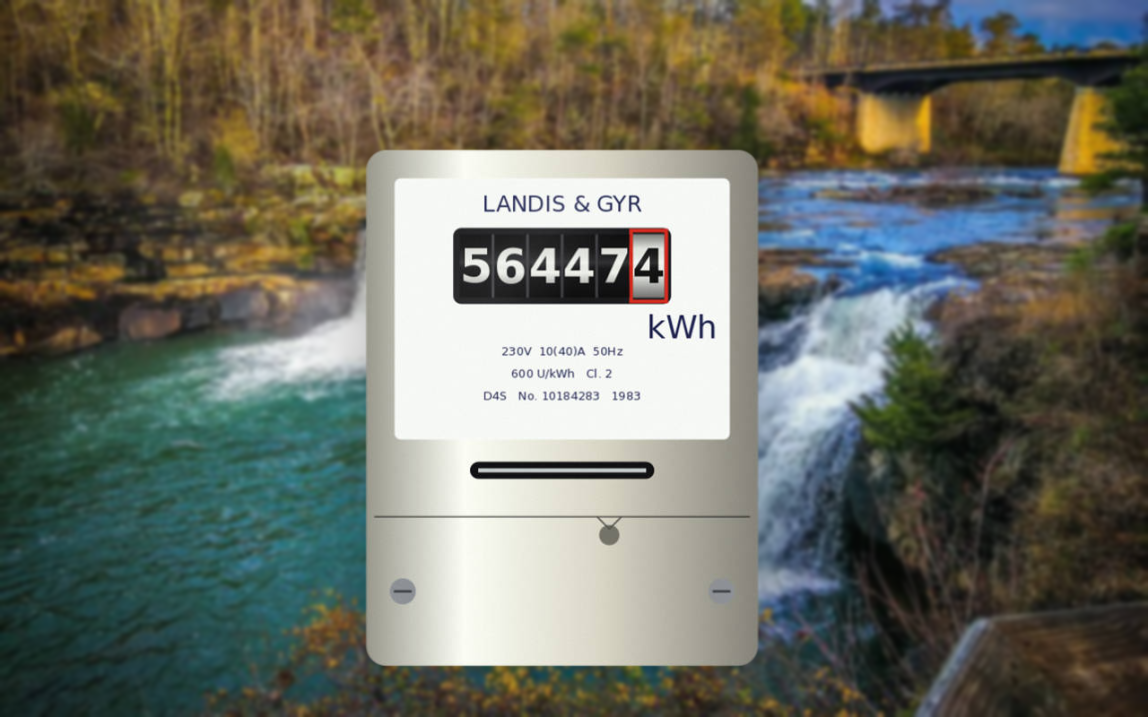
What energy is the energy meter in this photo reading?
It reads 56447.4 kWh
